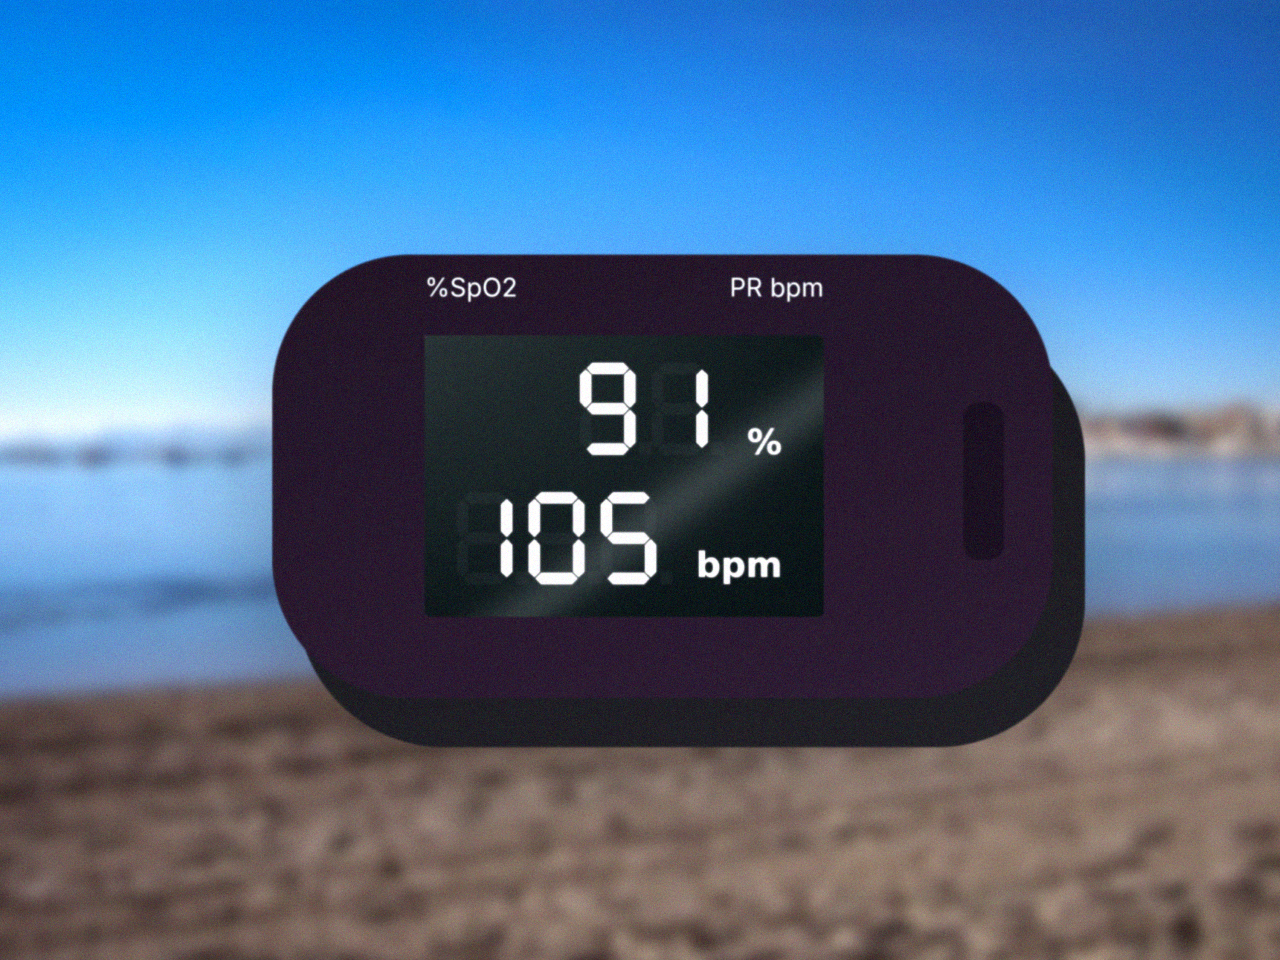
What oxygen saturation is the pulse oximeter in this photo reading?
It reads 91 %
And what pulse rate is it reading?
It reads 105 bpm
